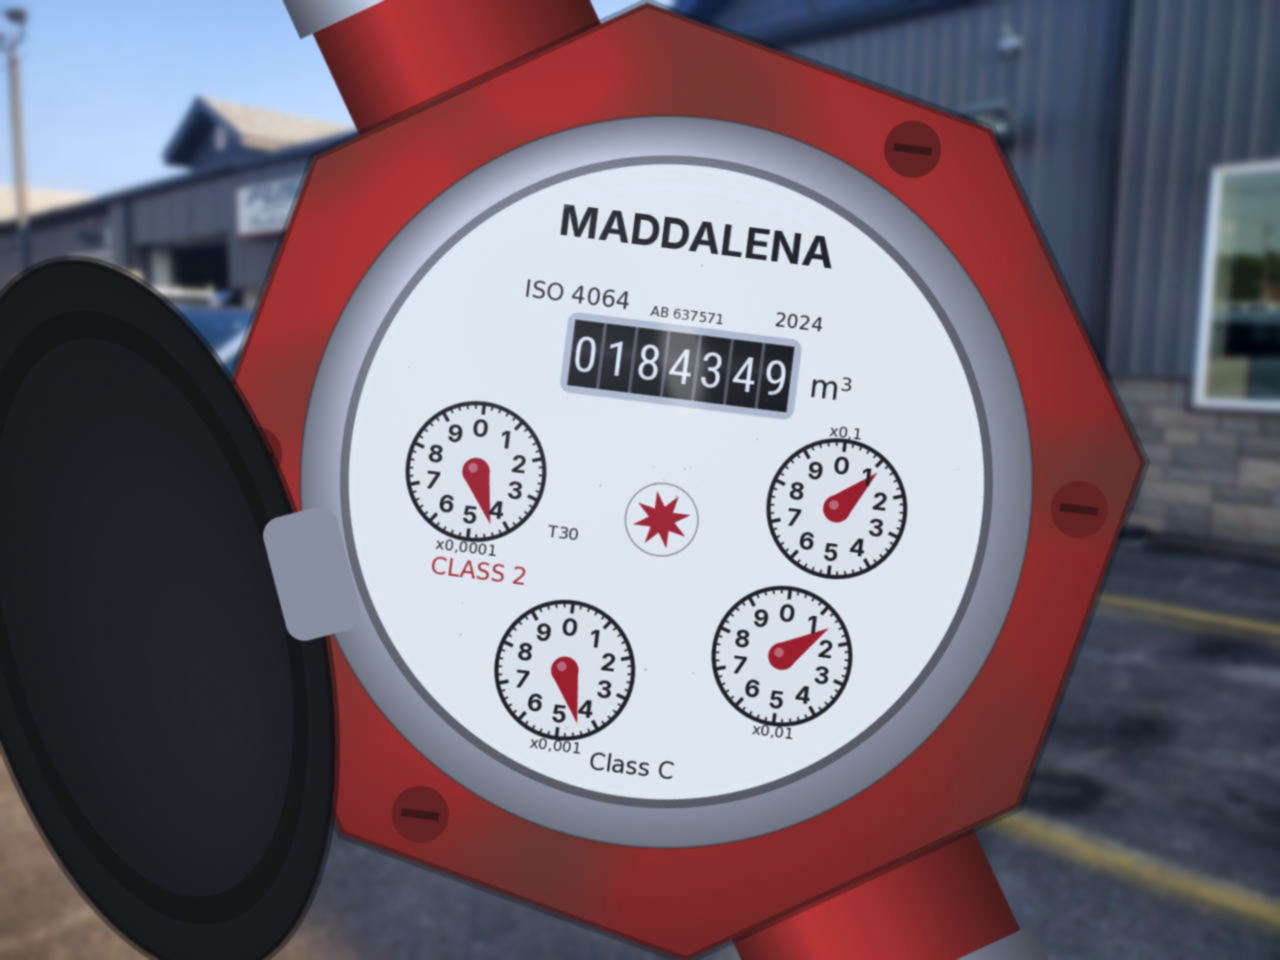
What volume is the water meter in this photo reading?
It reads 184349.1144 m³
